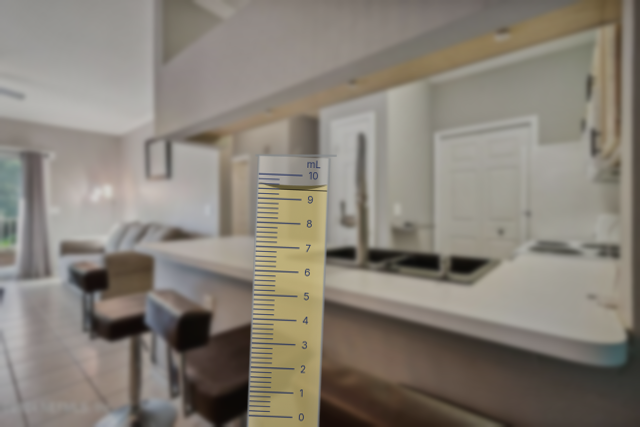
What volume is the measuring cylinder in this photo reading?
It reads 9.4 mL
